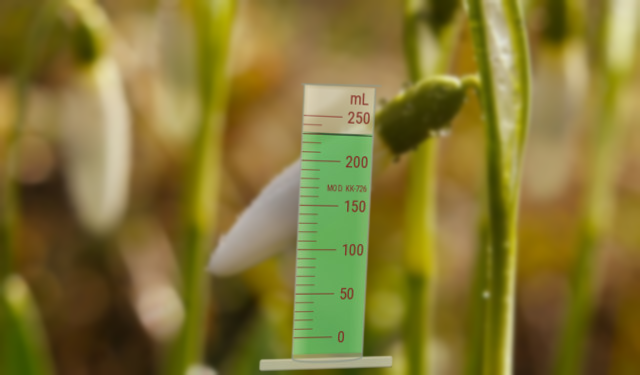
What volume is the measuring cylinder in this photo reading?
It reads 230 mL
